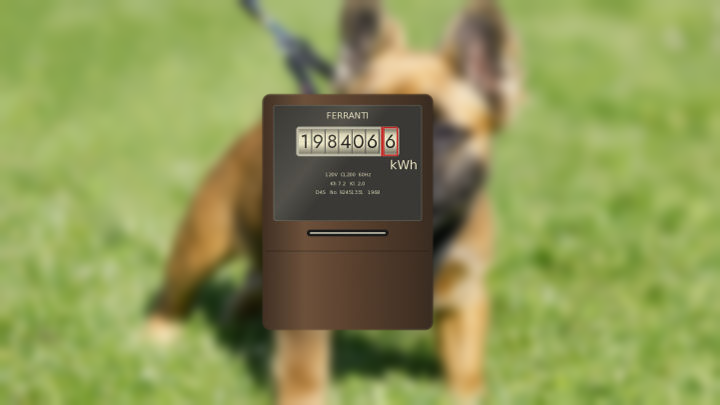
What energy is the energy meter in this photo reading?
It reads 198406.6 kWh
